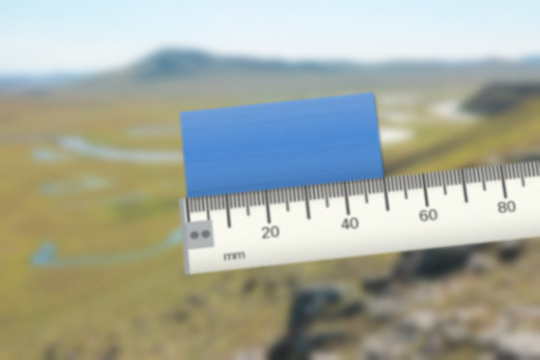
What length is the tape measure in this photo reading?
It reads 50 mm
